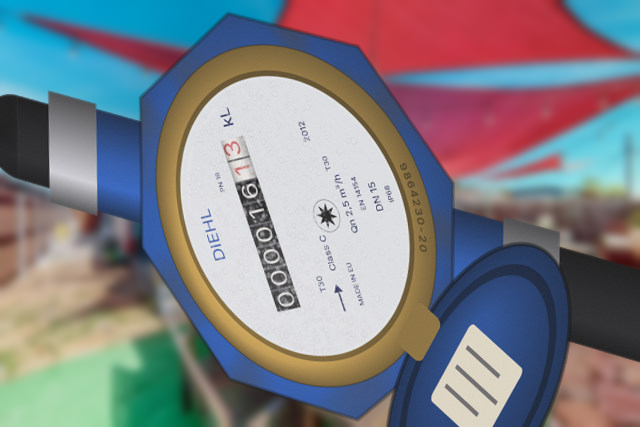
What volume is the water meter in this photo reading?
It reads 16.13 kL
